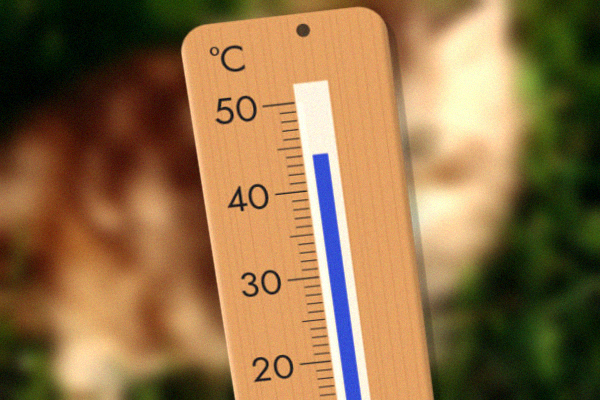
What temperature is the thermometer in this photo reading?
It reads 44 °C
